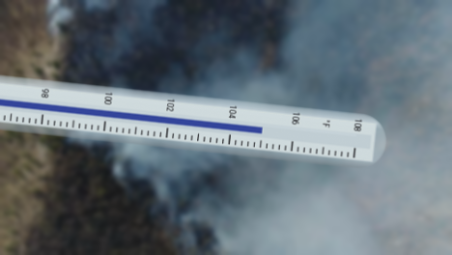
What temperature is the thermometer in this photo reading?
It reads 105 °F
